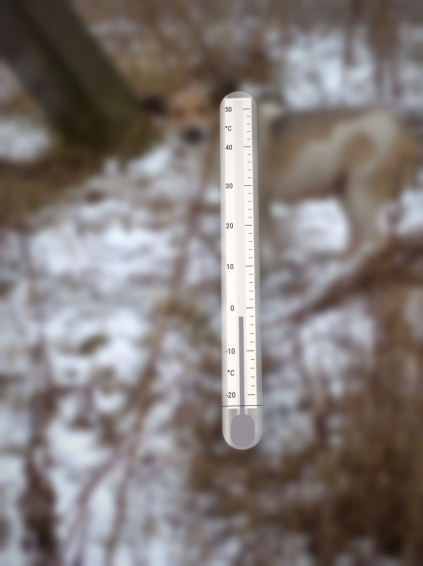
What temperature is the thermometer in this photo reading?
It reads -2 °C
